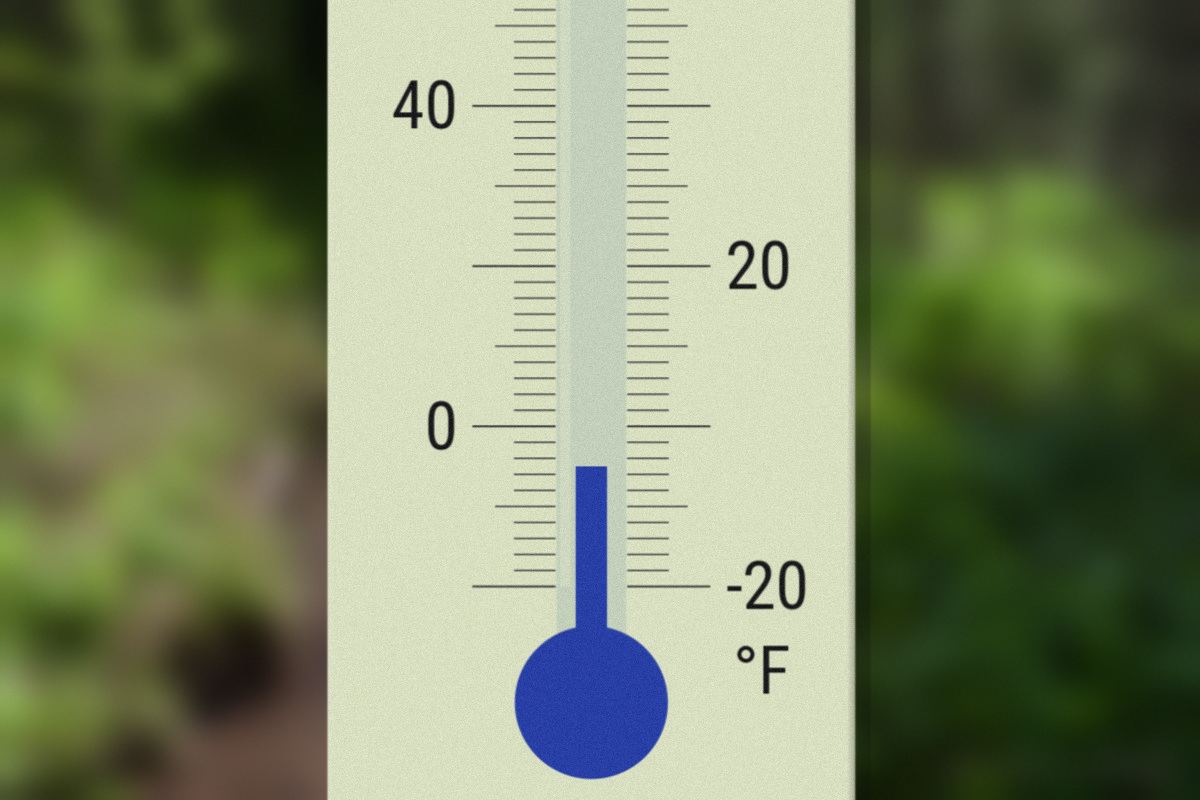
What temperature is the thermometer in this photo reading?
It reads -5 °F
